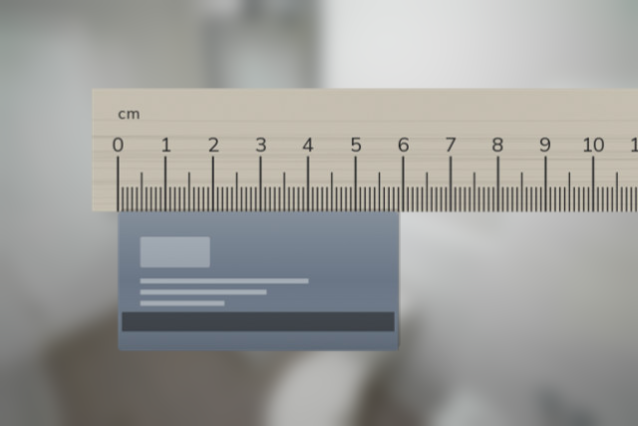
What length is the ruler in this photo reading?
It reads 5.9 cm
